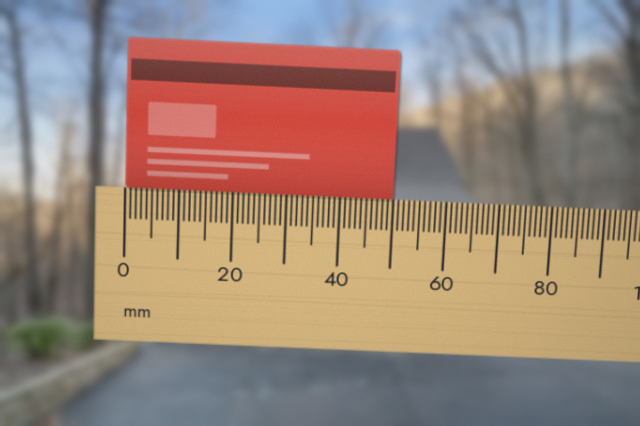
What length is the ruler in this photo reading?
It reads 50 mm
